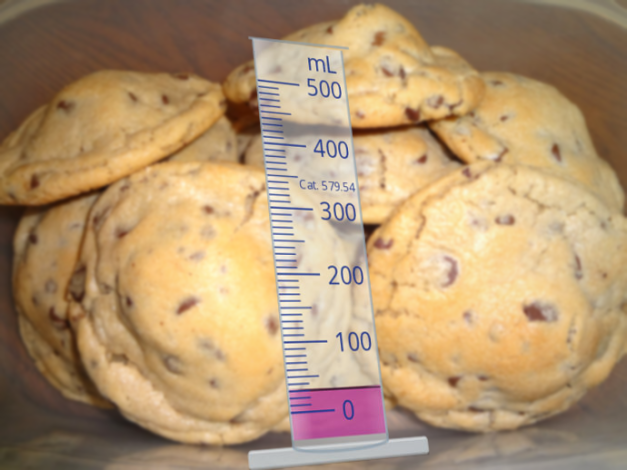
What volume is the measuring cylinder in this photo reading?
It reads 30 mL
